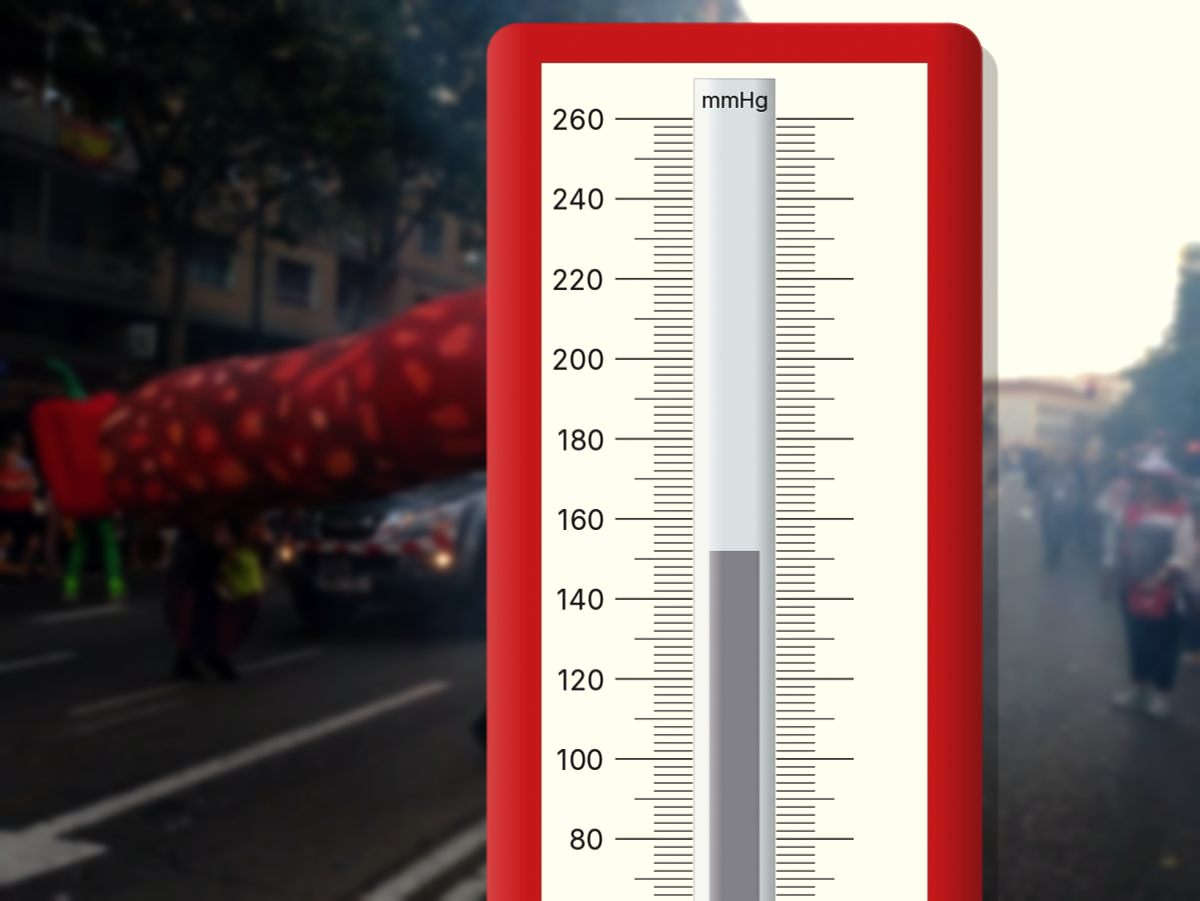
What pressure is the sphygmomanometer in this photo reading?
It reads 152 mmHg
